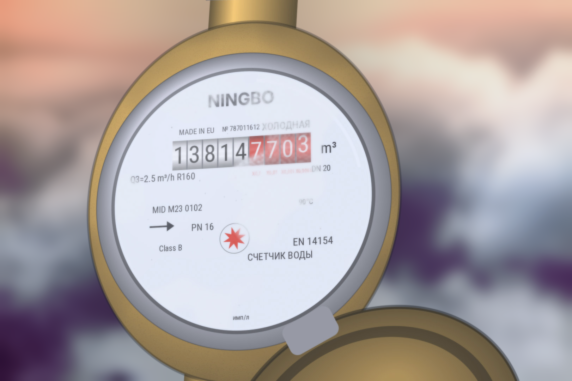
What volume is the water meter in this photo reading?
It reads 13814.7703 m³
